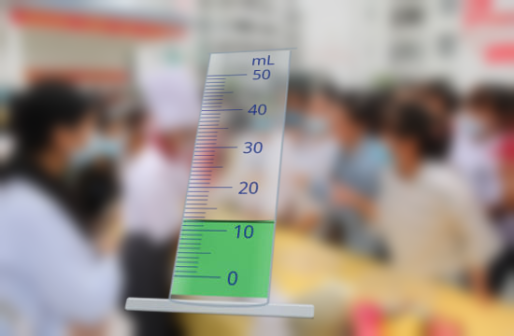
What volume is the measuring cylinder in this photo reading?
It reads 12 mL
